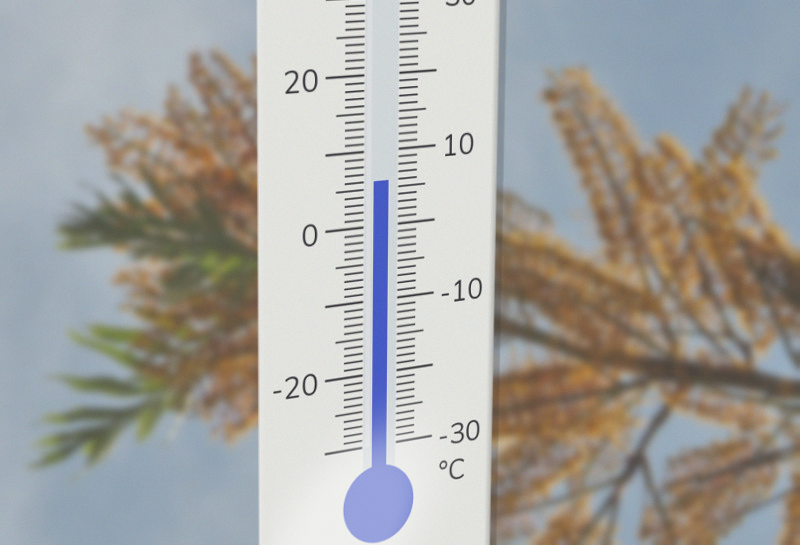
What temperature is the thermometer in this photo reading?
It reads 6 °C
